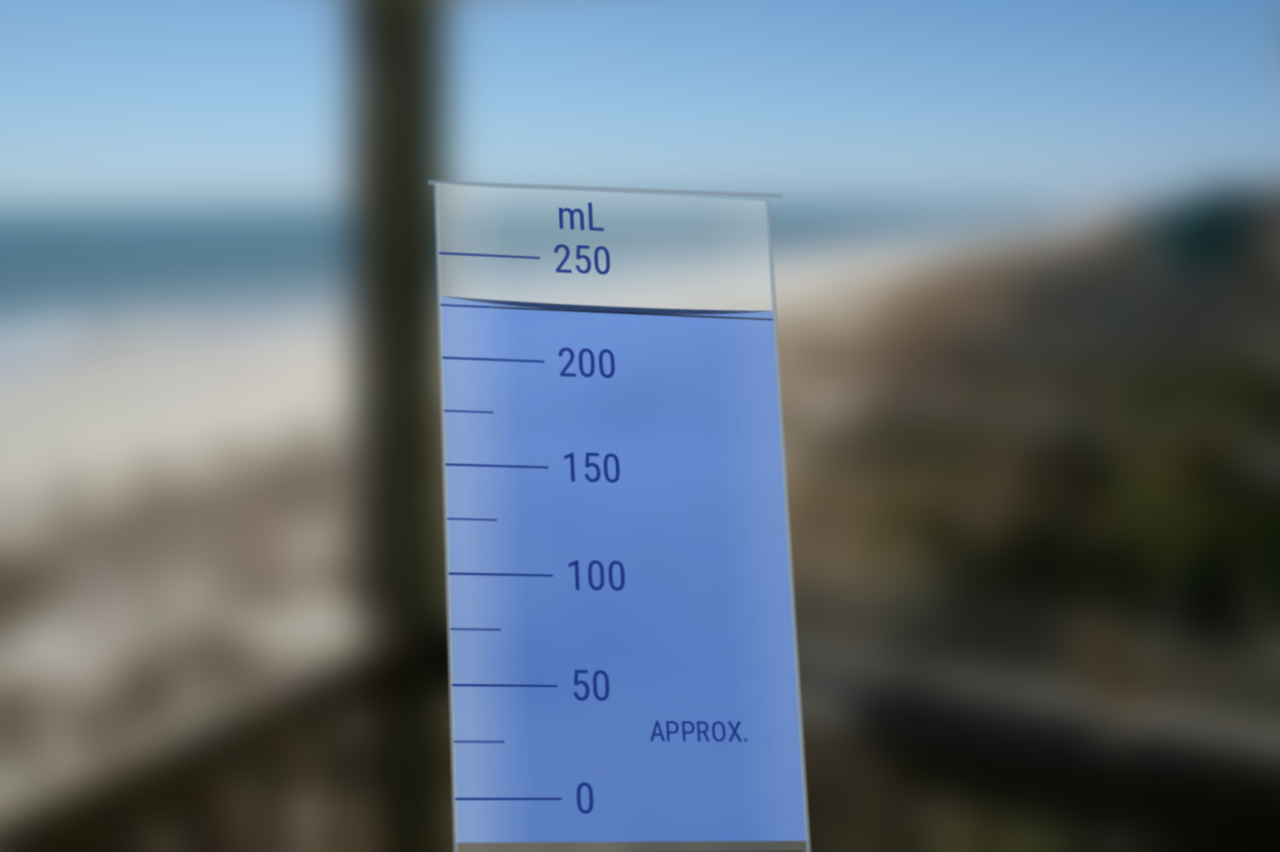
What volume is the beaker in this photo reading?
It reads 225 mL
